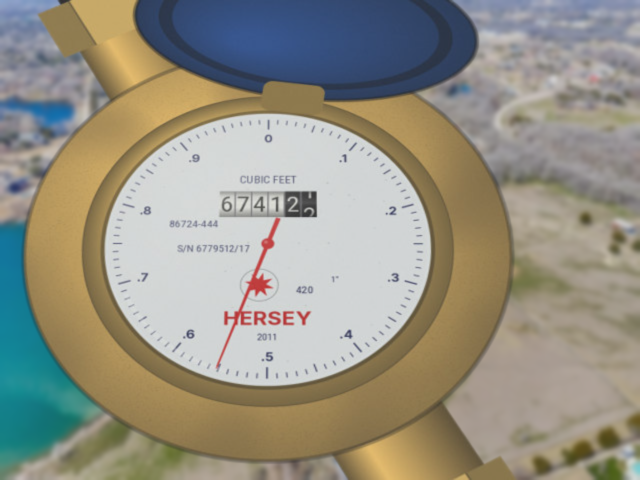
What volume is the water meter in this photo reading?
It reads 674121.55 ft³
